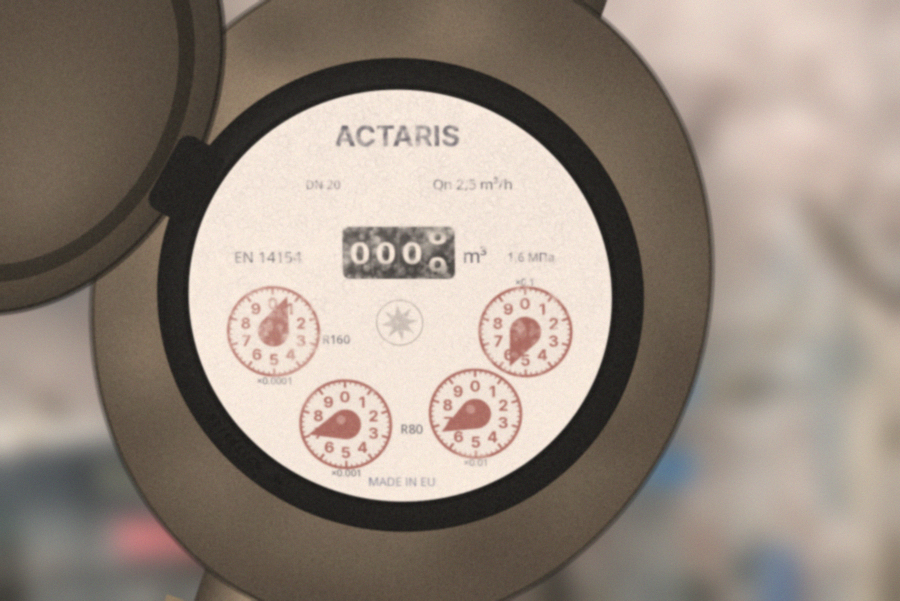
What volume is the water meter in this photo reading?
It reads 8.5670 m³
